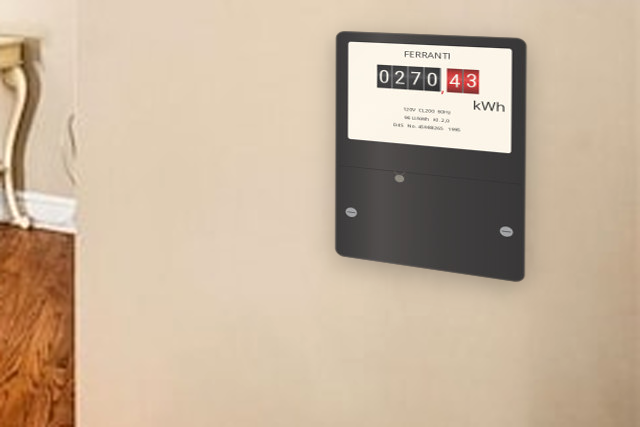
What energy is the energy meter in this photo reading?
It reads 270.43 kWh
